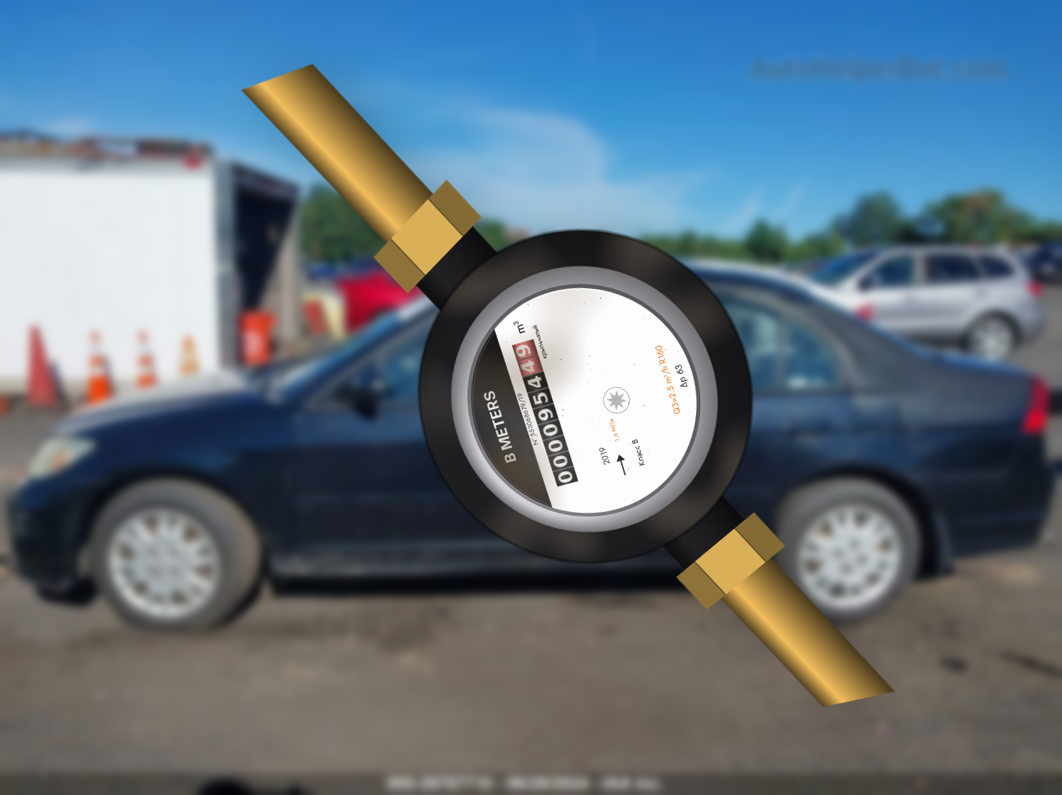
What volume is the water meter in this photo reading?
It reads 954.49 m³
